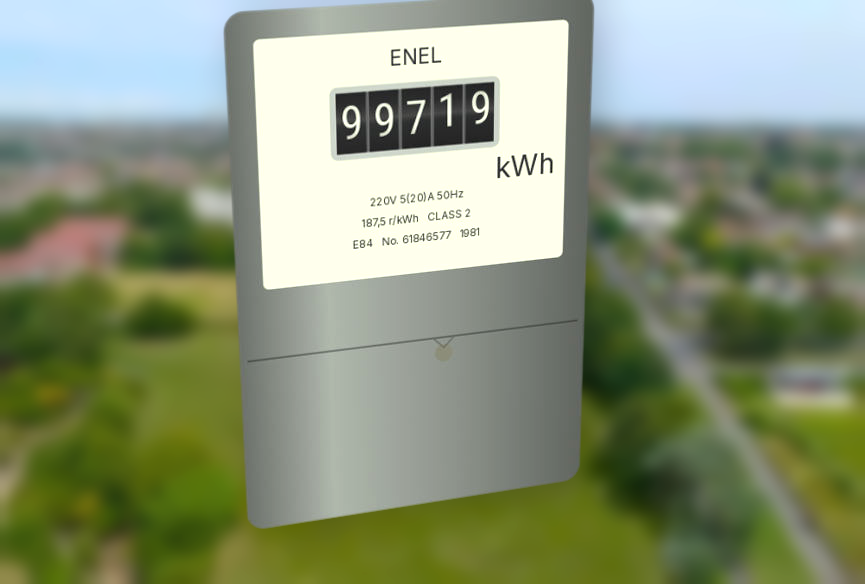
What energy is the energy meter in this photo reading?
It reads 99719 kWh
